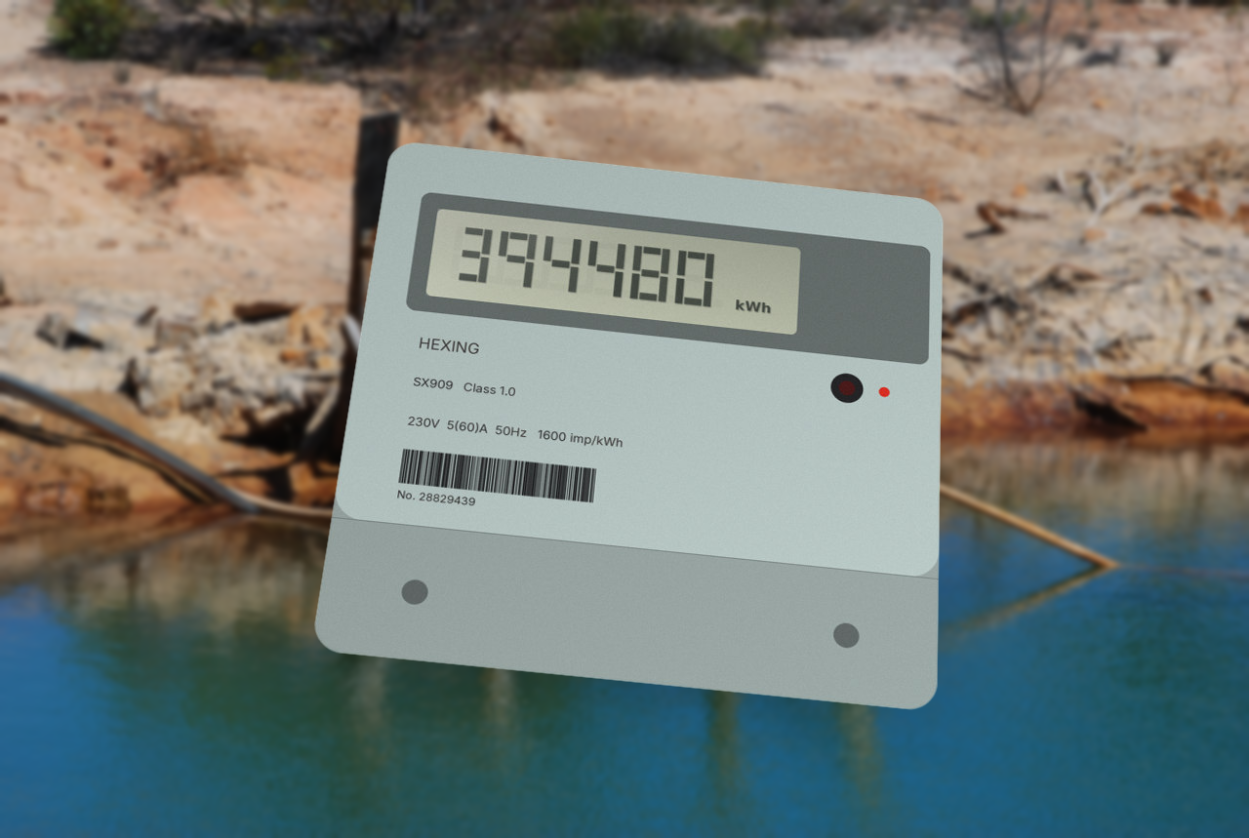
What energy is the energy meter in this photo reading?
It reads 394480 kWh
